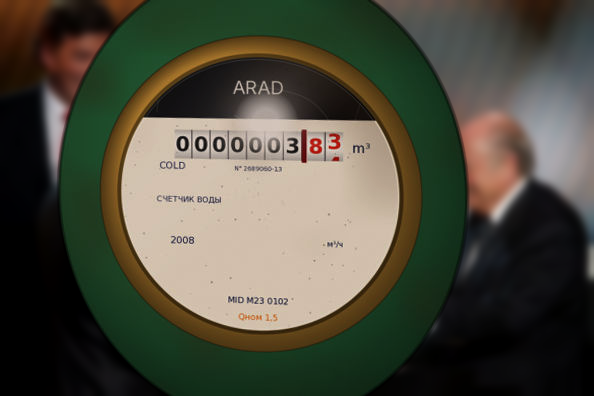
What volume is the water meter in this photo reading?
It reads 3.83 m³
